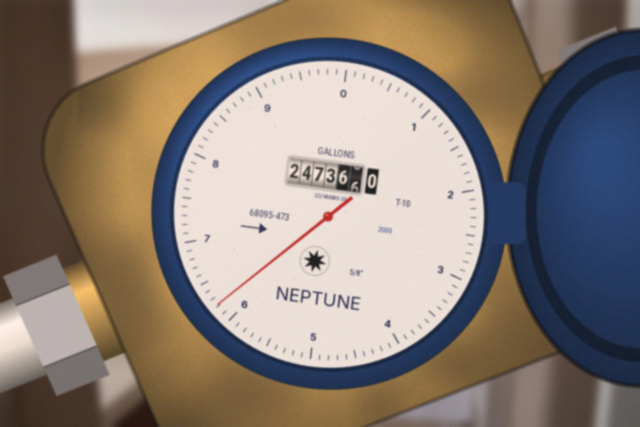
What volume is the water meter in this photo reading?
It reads 2473656.2 gal
